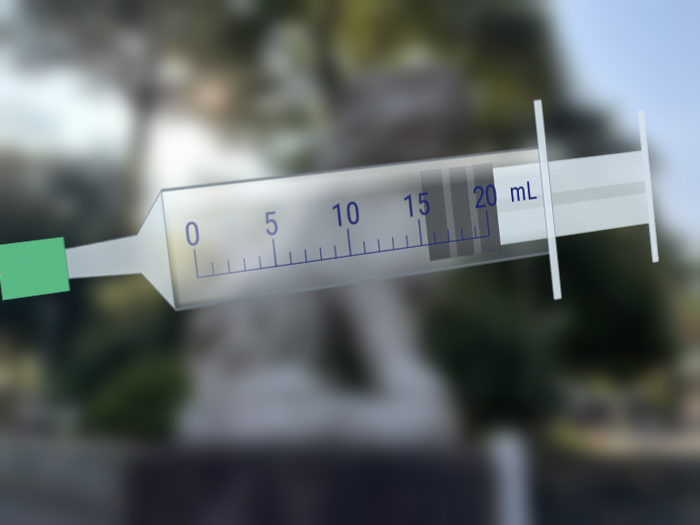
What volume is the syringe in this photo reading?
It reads 15.5 mL
